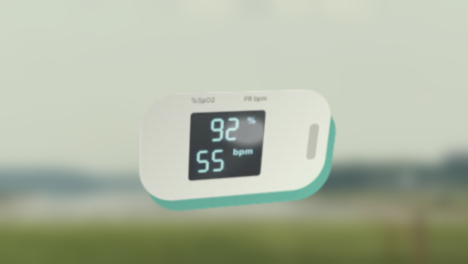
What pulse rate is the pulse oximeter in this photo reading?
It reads 55 bpm
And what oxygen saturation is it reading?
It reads 92 %
